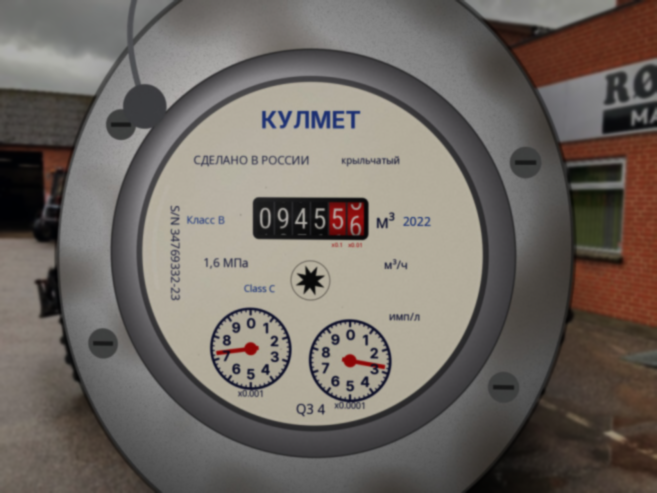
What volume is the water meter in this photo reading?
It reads 945.5572 m³
